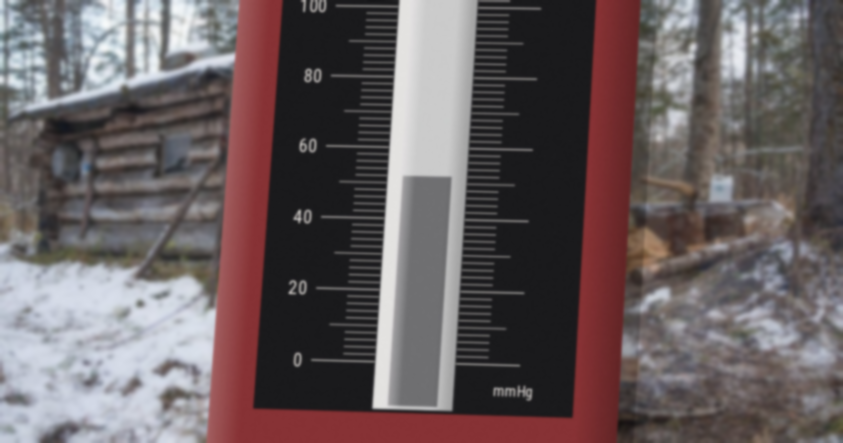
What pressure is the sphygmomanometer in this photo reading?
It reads 52 mmHg
